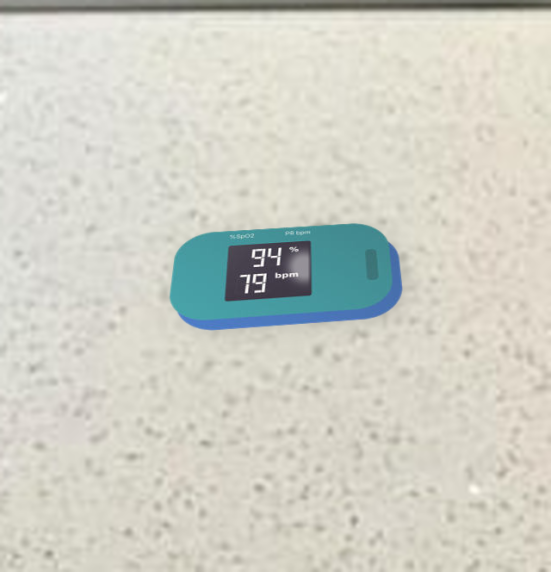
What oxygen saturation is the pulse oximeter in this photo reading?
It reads 94 %
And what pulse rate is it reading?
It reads 79 bpm
